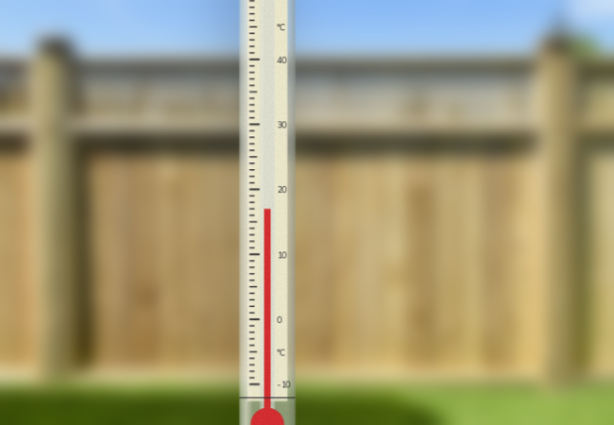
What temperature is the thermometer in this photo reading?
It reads 17 °C
